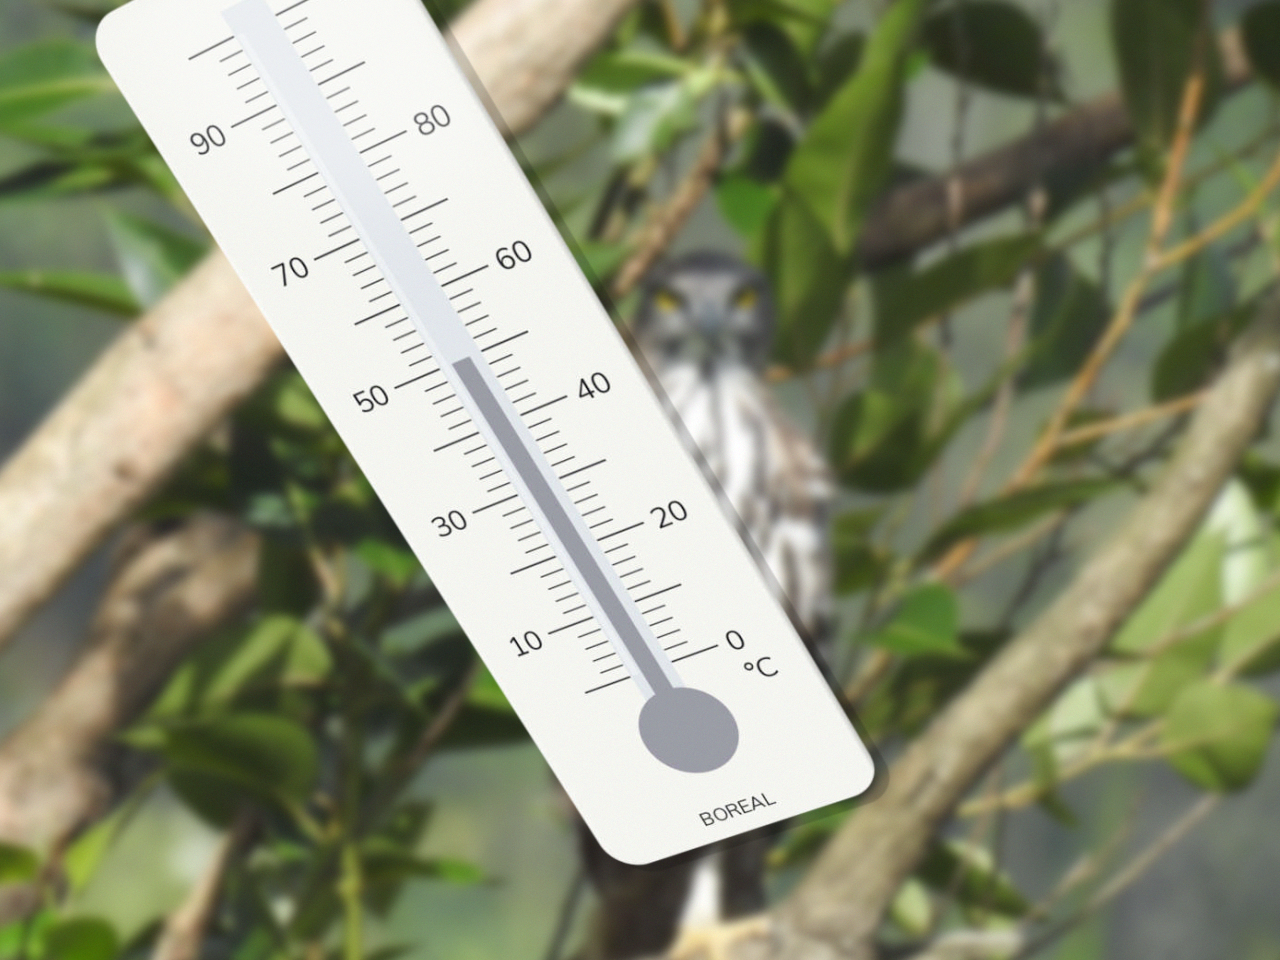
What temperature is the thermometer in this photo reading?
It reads 50 °C
